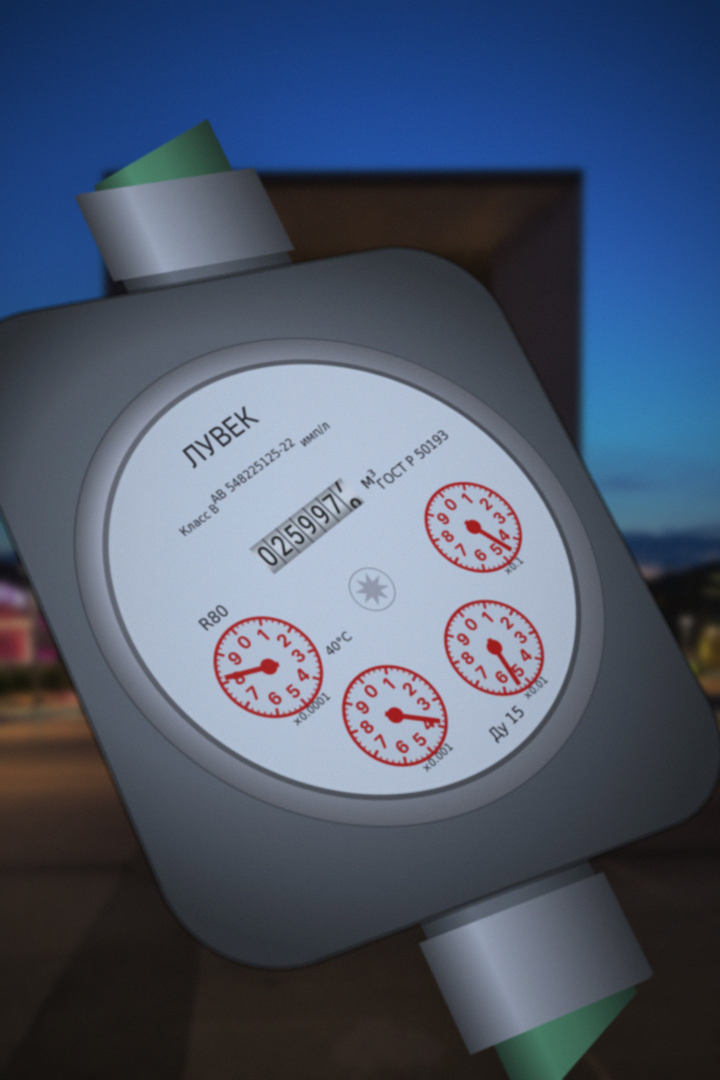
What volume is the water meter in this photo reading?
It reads 259977.4538 m³
